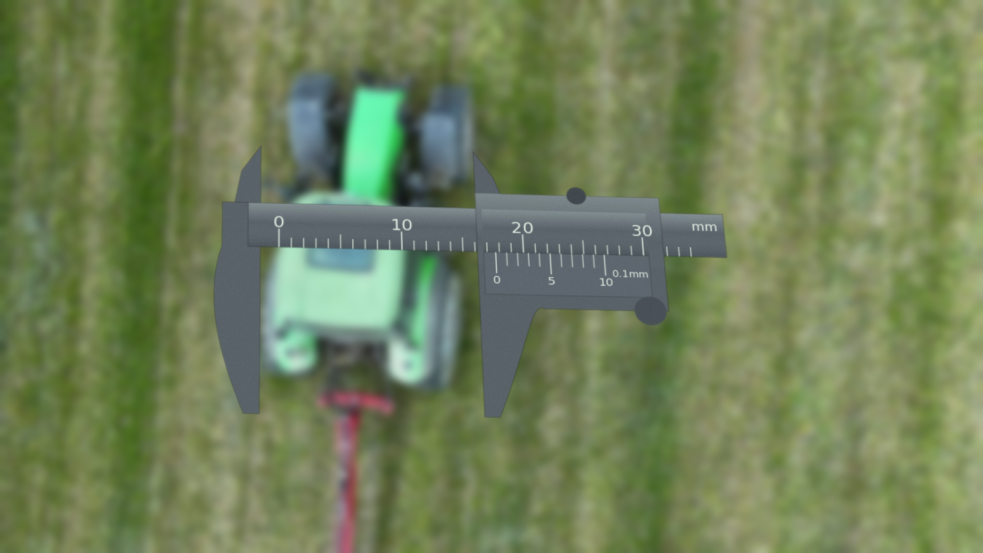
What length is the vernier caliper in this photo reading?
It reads 17.7 mm
